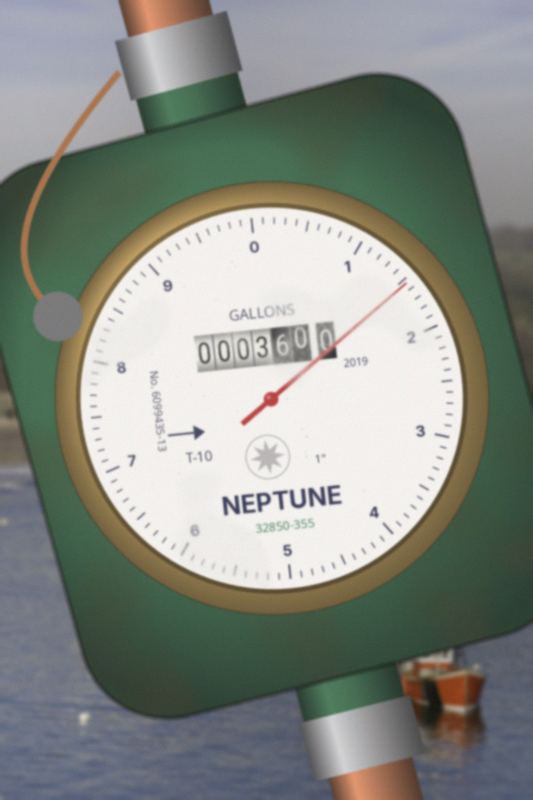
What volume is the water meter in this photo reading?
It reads 3601.5 gal
